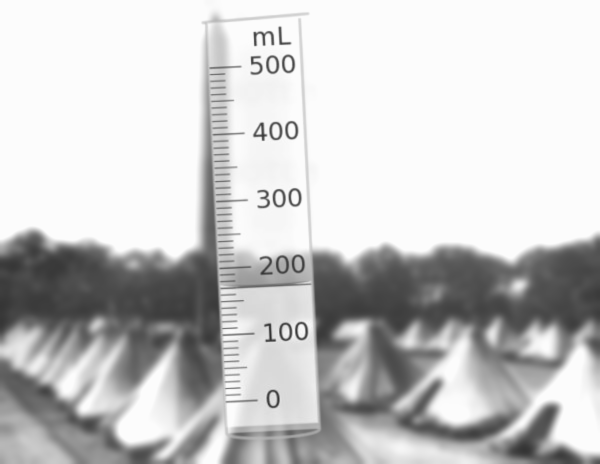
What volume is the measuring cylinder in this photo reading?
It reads 170 mL
